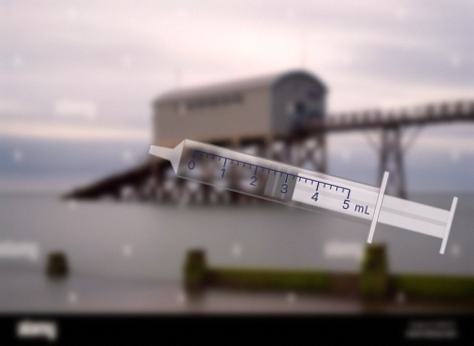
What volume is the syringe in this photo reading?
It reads 2.4 mL
